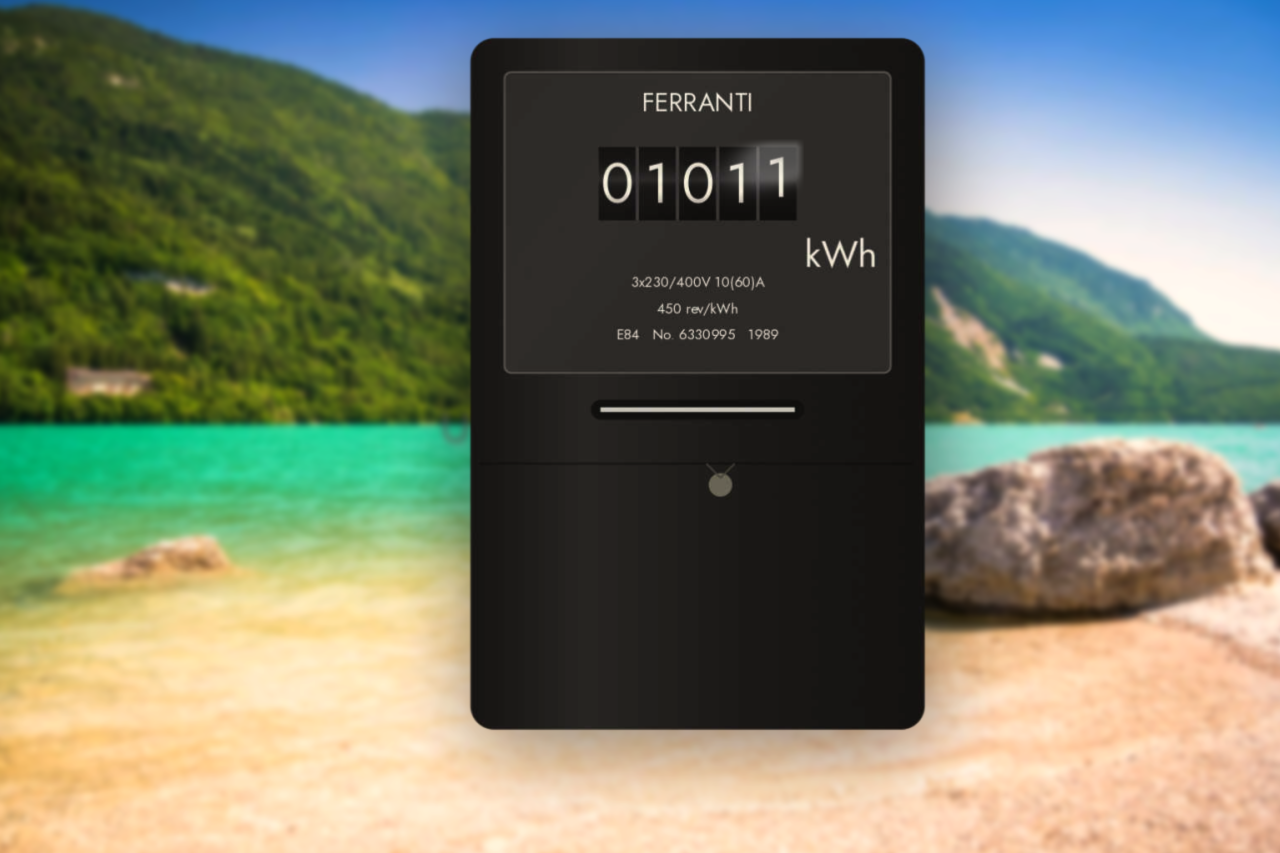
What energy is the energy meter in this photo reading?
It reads 1011 kWh
